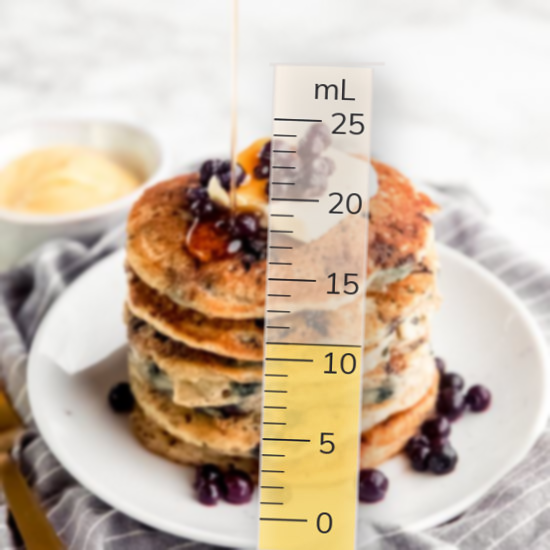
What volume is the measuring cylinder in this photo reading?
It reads 11 mL
